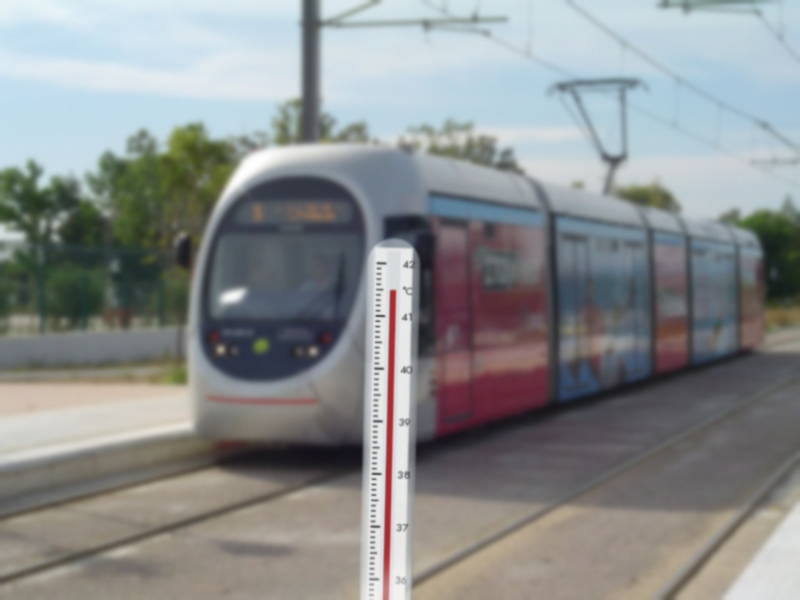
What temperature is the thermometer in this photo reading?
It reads 41.5 °C
